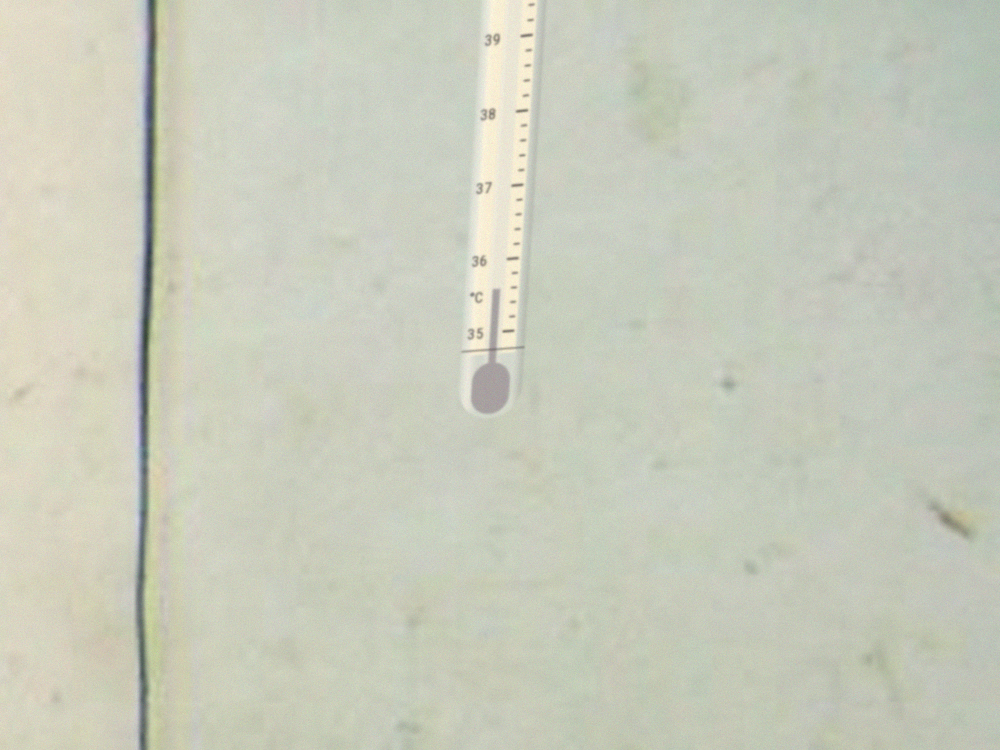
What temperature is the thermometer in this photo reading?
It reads 35.6 °C
